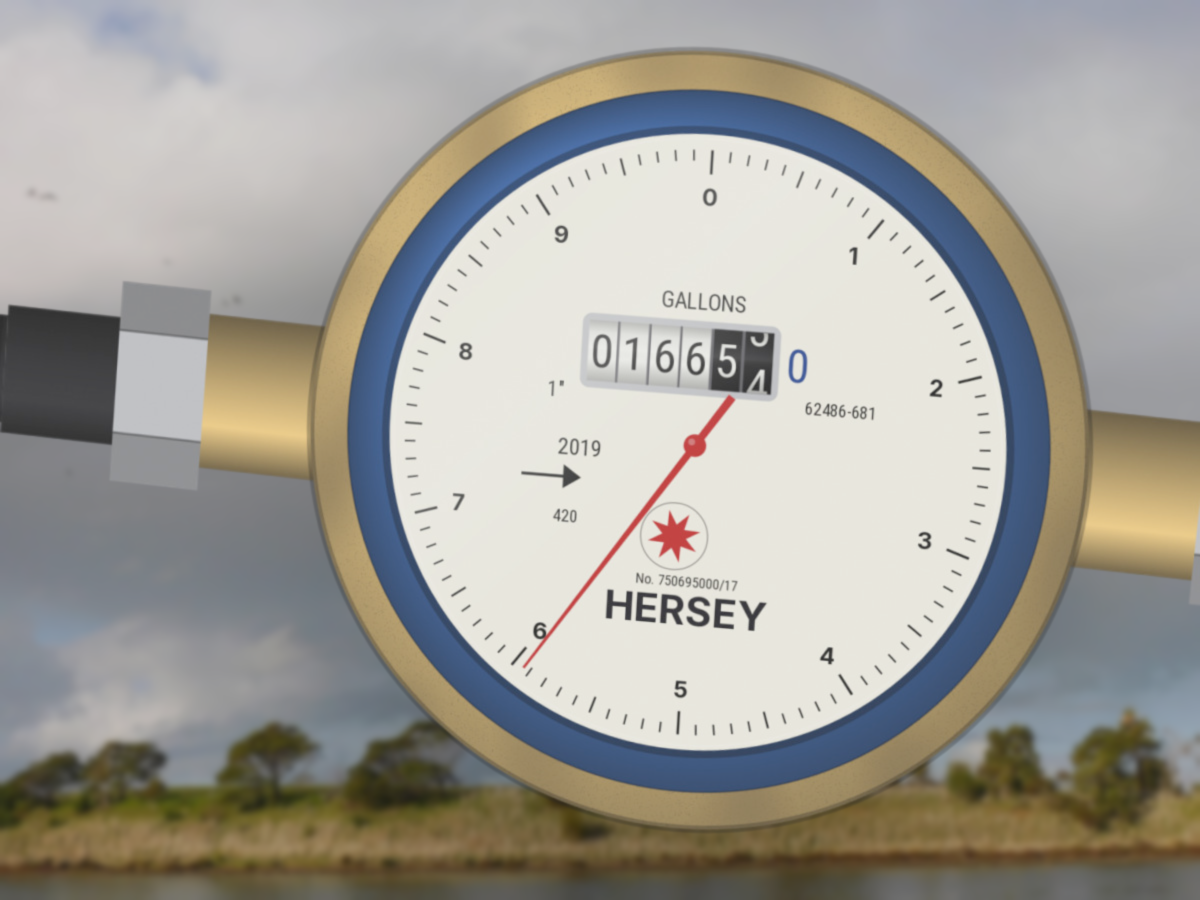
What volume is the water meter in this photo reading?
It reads 166535.9 gal
